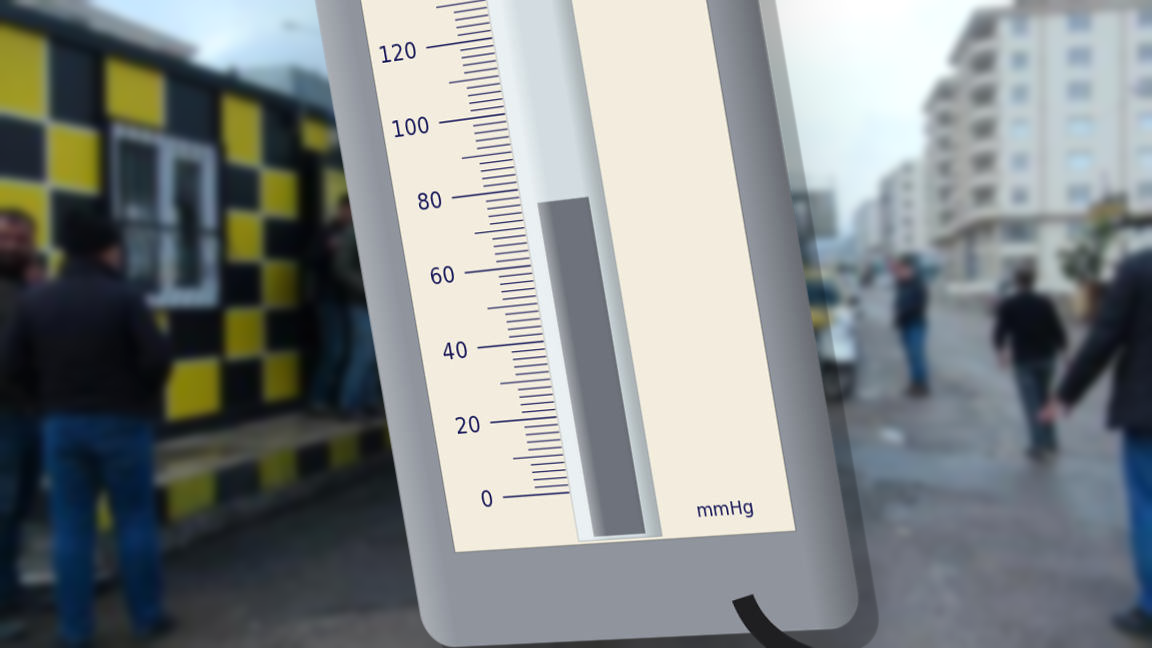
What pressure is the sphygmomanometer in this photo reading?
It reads 76 mmHg
